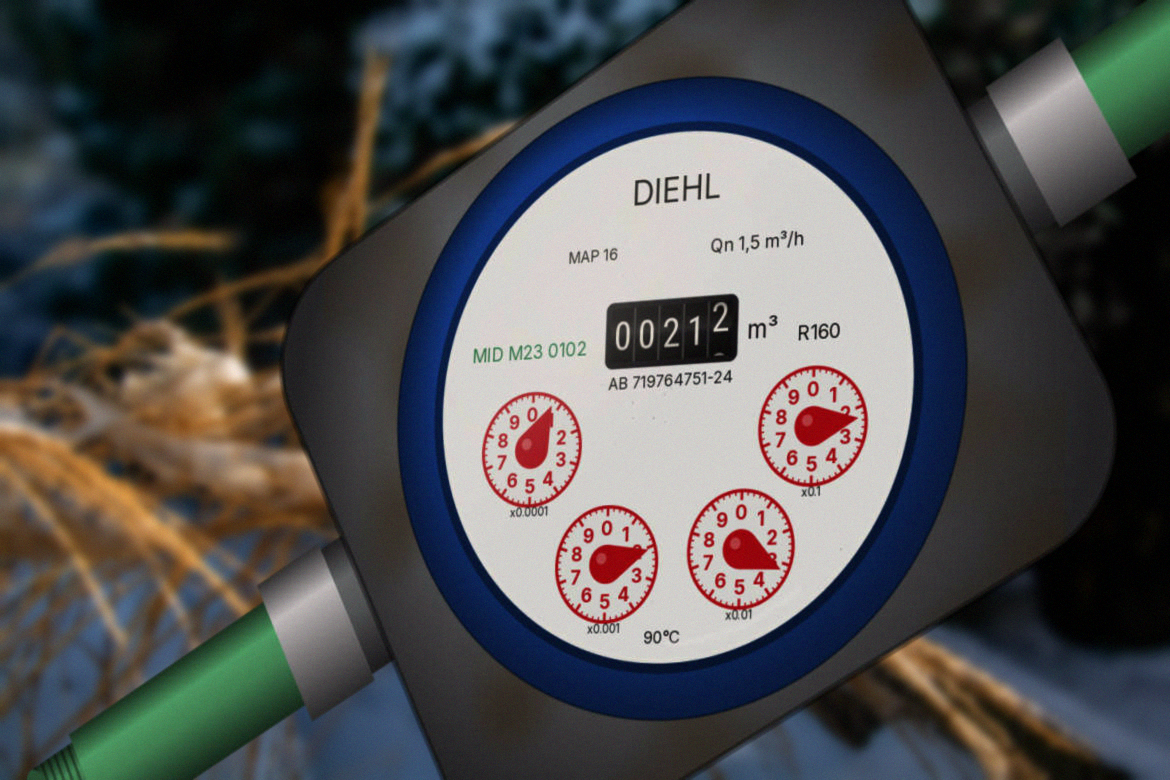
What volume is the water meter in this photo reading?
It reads 212.2320 m³
